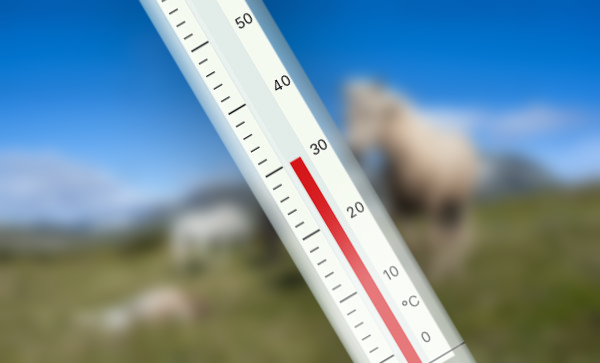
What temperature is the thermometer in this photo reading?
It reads 30 °C
